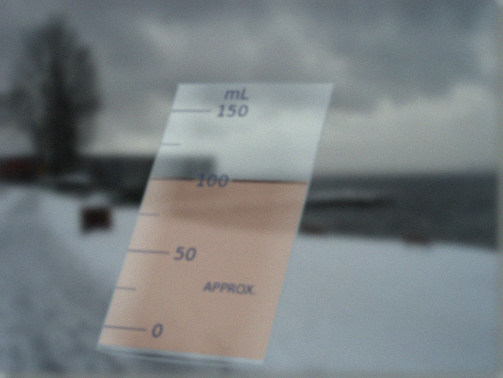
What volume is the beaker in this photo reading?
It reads 100 mL
